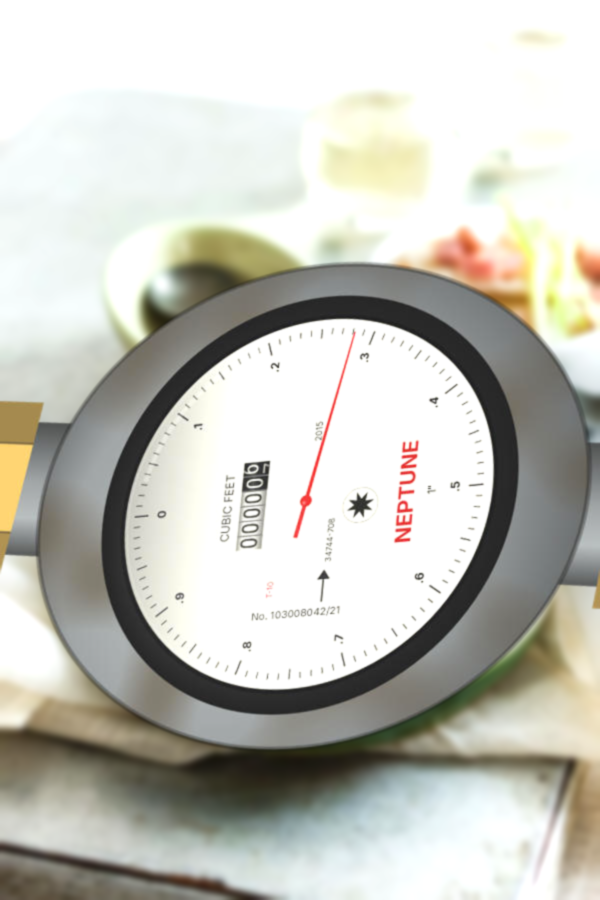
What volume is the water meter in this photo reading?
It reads 6.28 ft³
